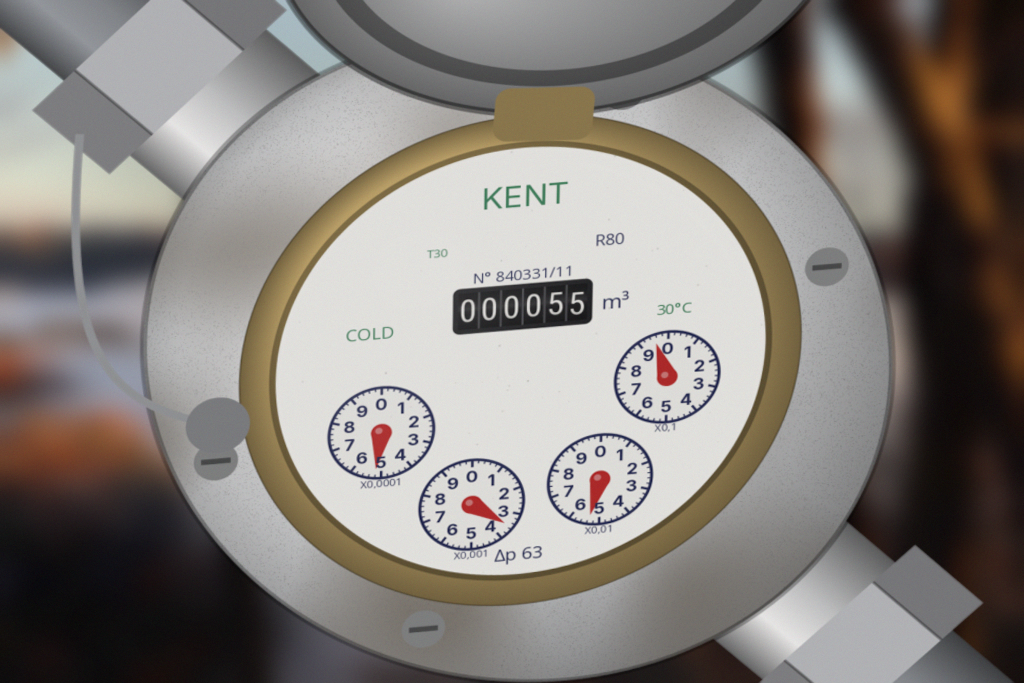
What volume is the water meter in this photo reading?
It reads 54.9535 m³
